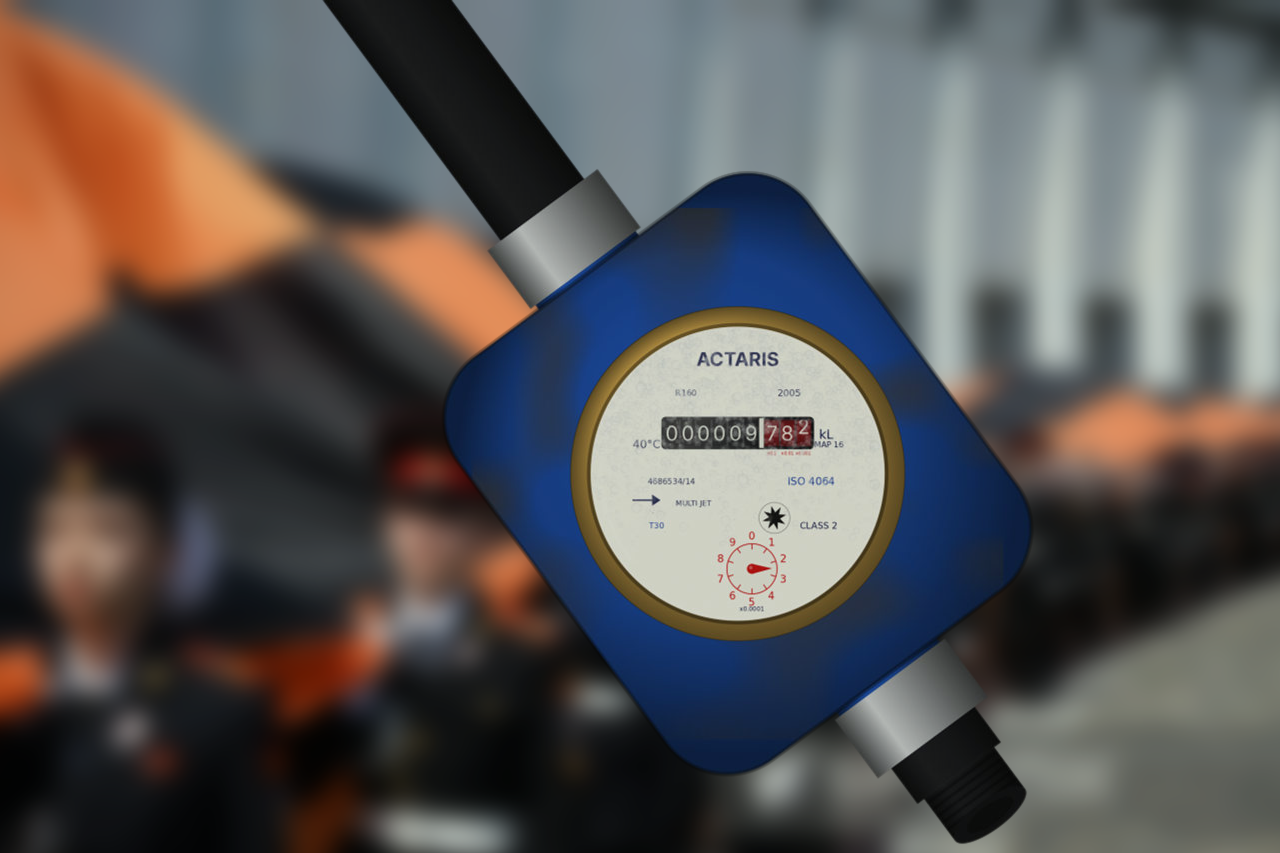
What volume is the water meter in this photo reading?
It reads 9.7822 kL
